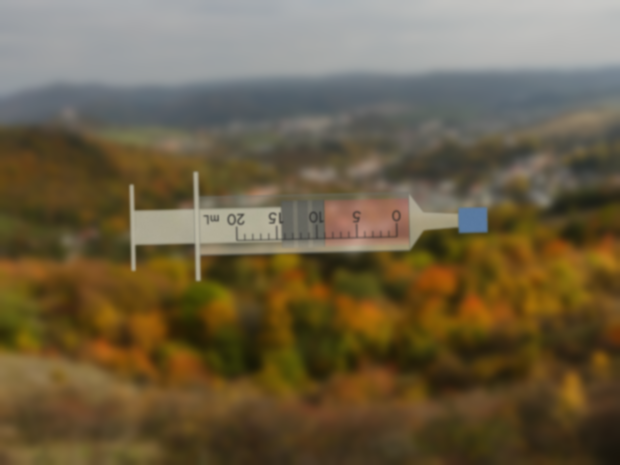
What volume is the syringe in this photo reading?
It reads 9 mL
